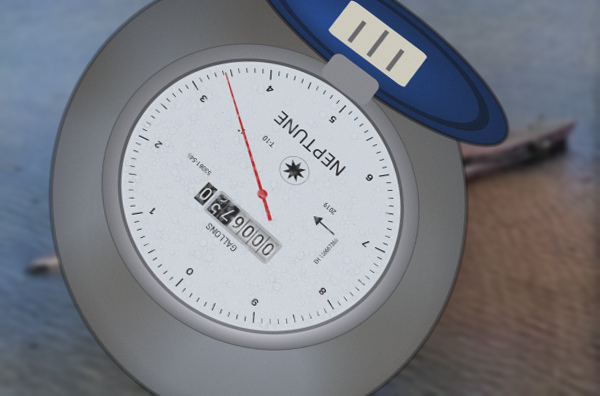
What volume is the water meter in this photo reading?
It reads 6753.4 gal
